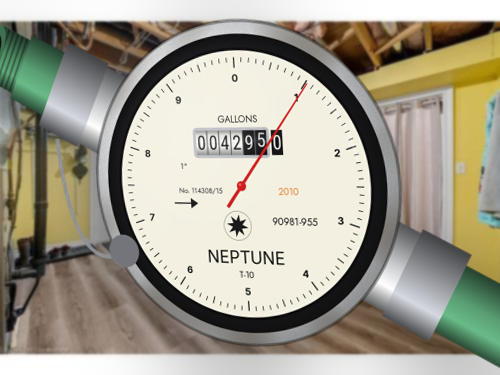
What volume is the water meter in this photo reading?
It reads 42951.0 gal
